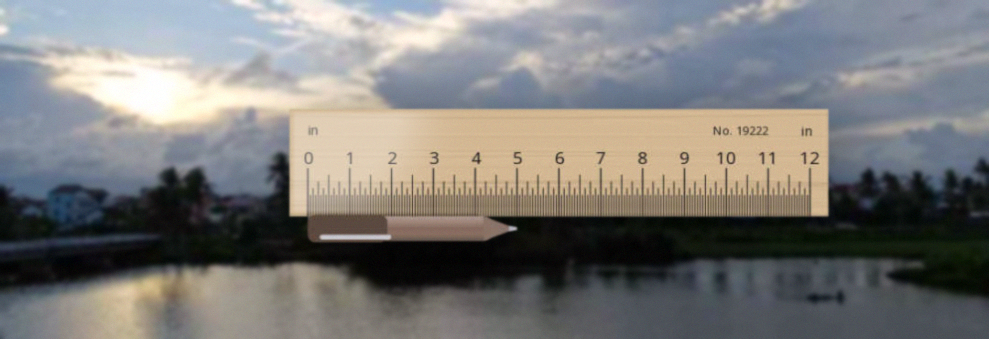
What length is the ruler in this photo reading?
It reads 5 in
